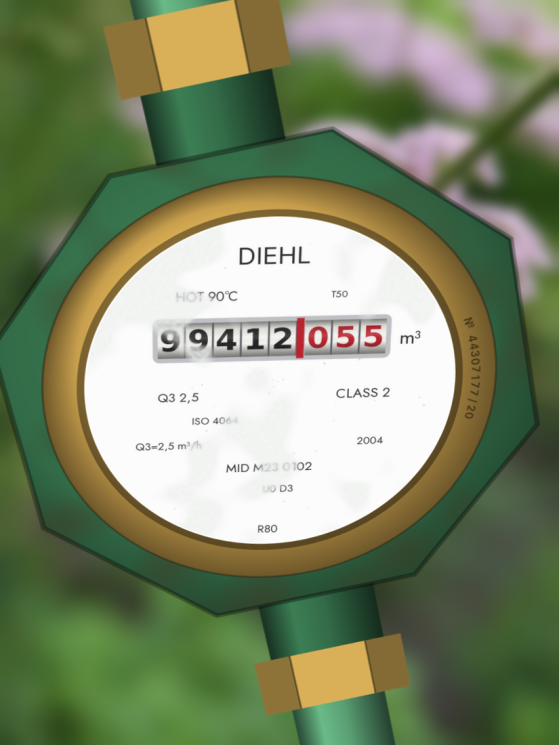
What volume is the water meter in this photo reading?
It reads 99412.055 m³
